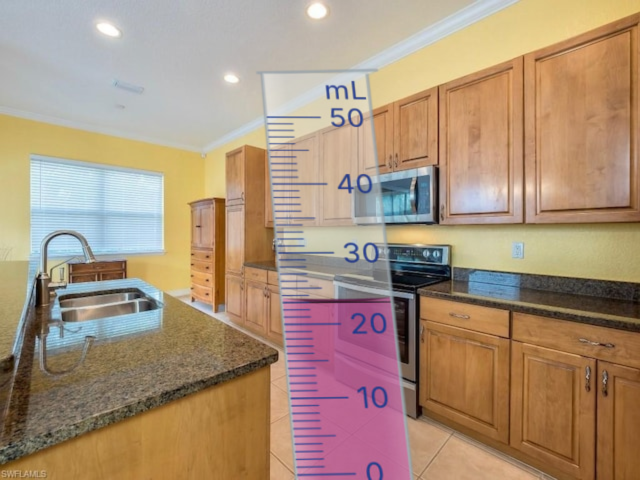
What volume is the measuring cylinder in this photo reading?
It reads 23 mL
